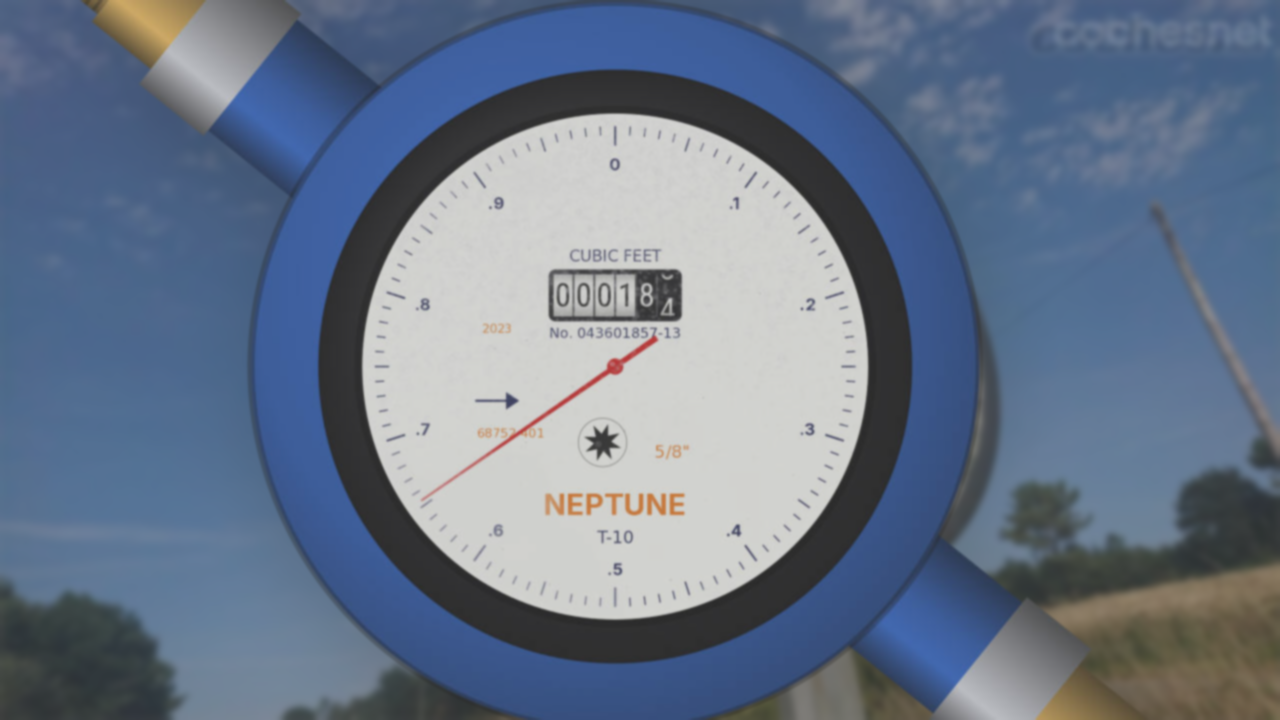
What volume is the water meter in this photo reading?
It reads 183.65 ft³
